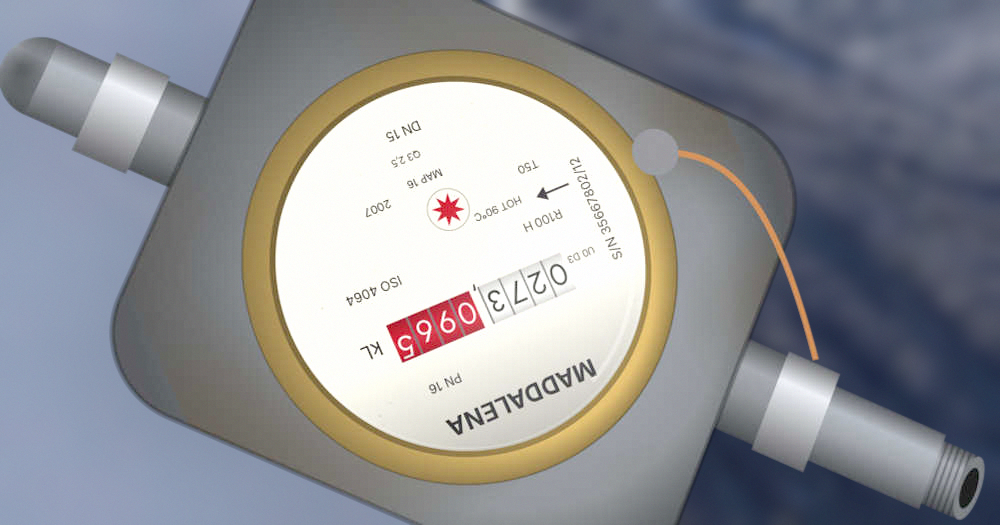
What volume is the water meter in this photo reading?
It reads 273.0965 kL
